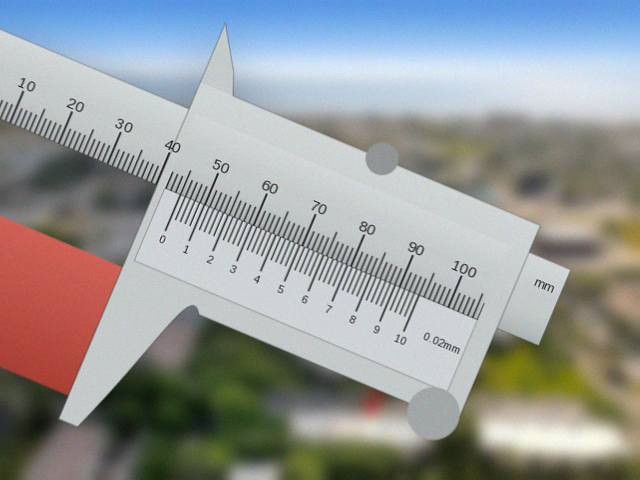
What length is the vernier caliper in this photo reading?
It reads 45.0 mm
